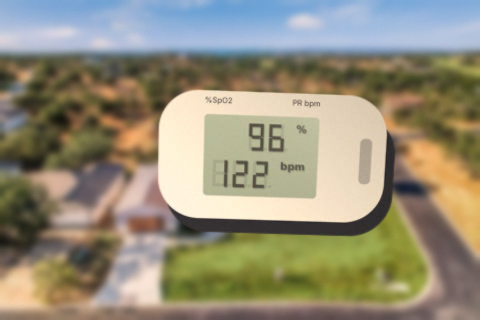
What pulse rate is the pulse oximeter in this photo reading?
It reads 122 bpm
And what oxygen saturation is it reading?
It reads 96 %
